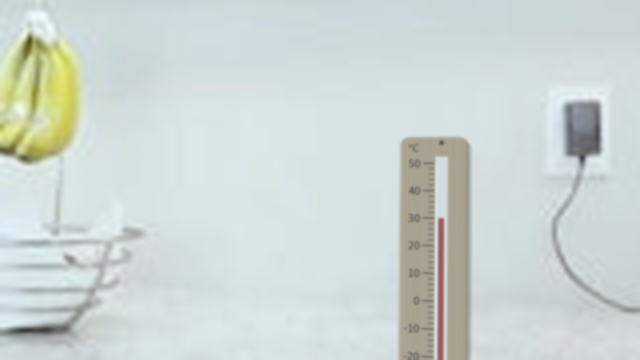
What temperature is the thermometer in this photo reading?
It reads 30 °C
